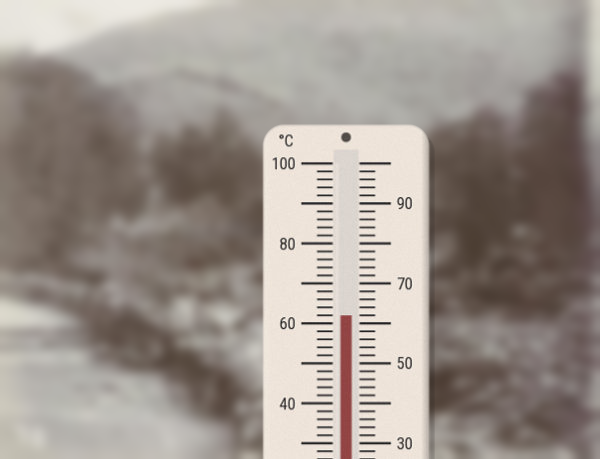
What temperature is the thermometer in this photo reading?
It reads 62 °C
